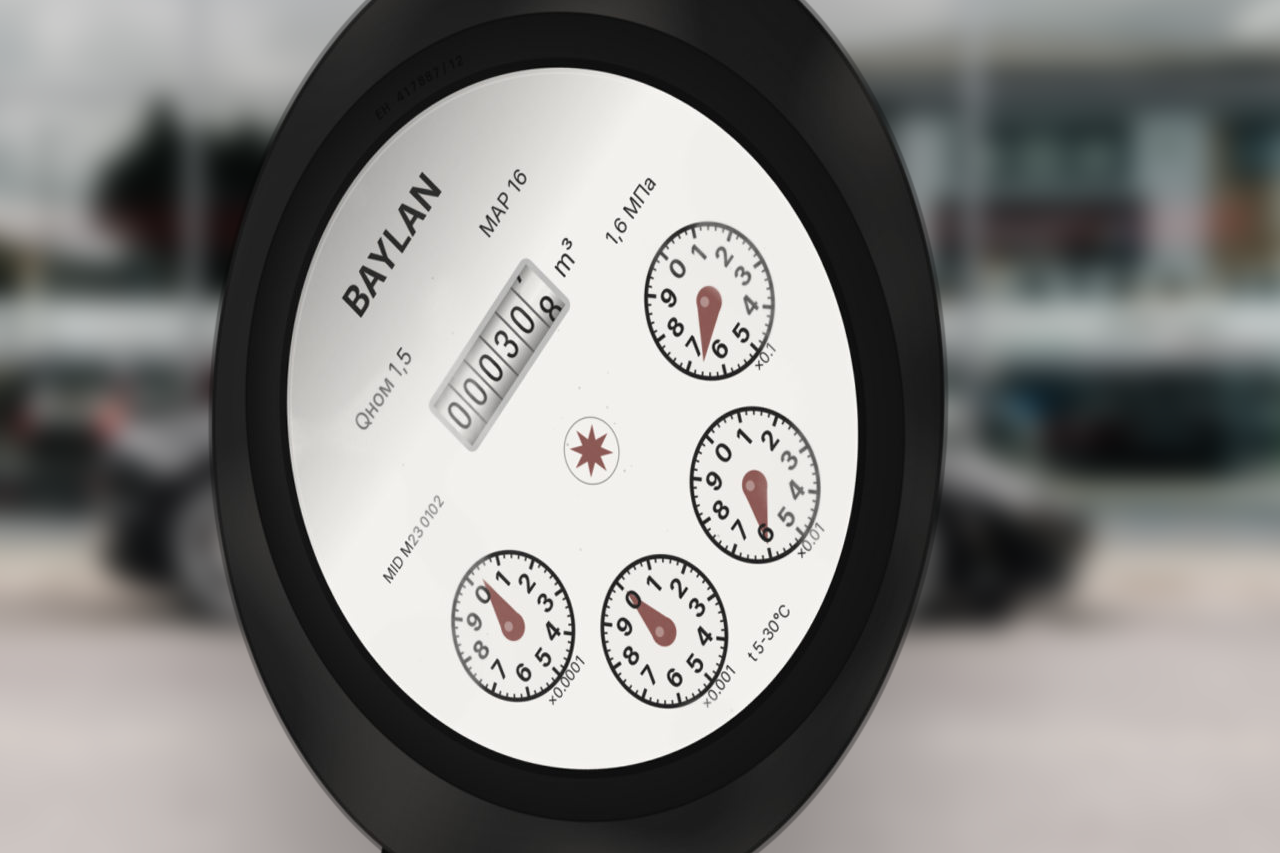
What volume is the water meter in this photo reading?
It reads 307.6600 m³
